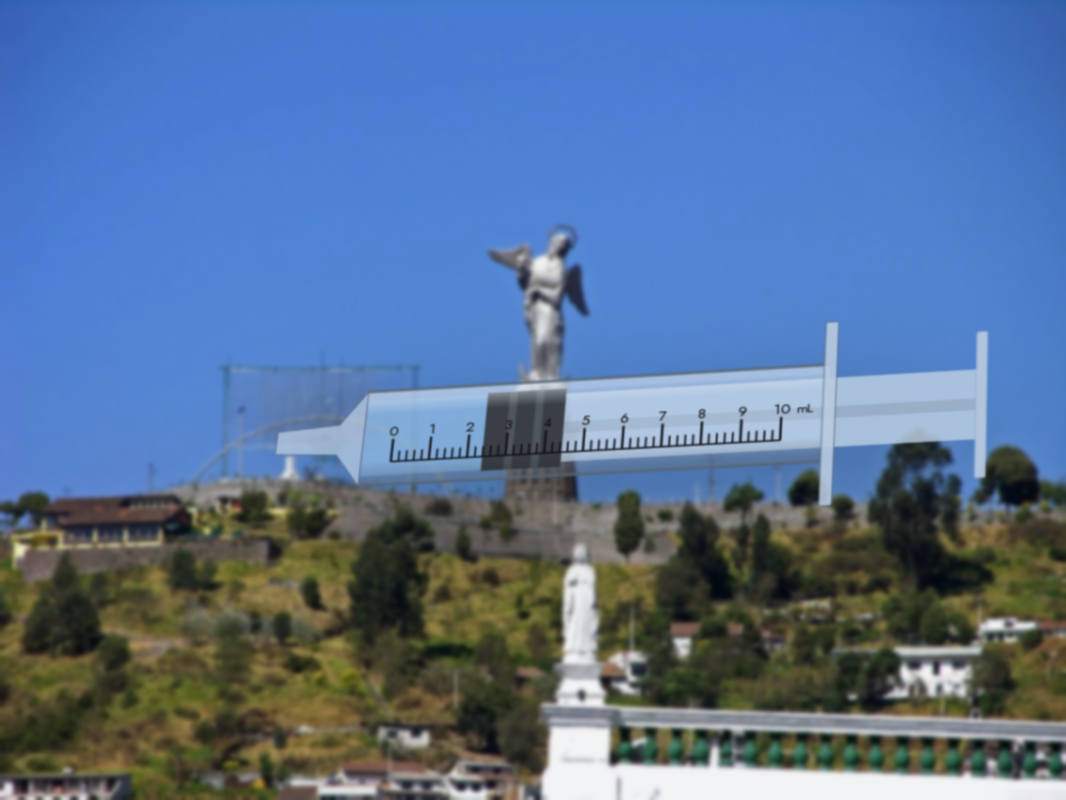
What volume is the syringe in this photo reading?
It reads 2.4 mL
